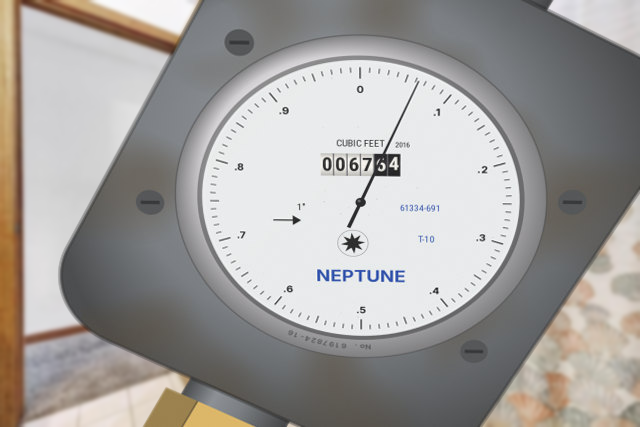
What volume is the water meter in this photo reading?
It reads 6764.06 ft³
